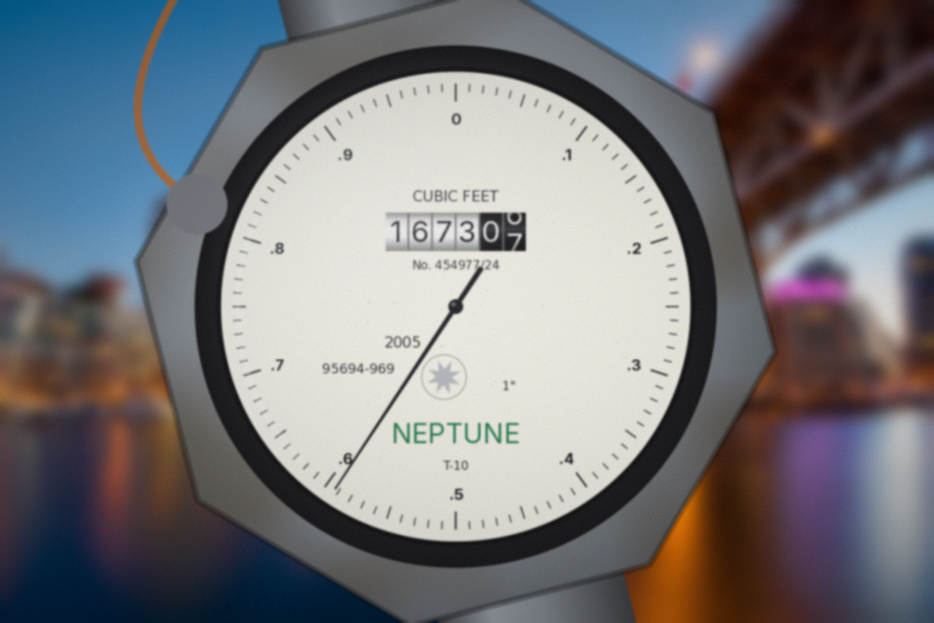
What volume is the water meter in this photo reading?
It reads 167306.59 ft³
